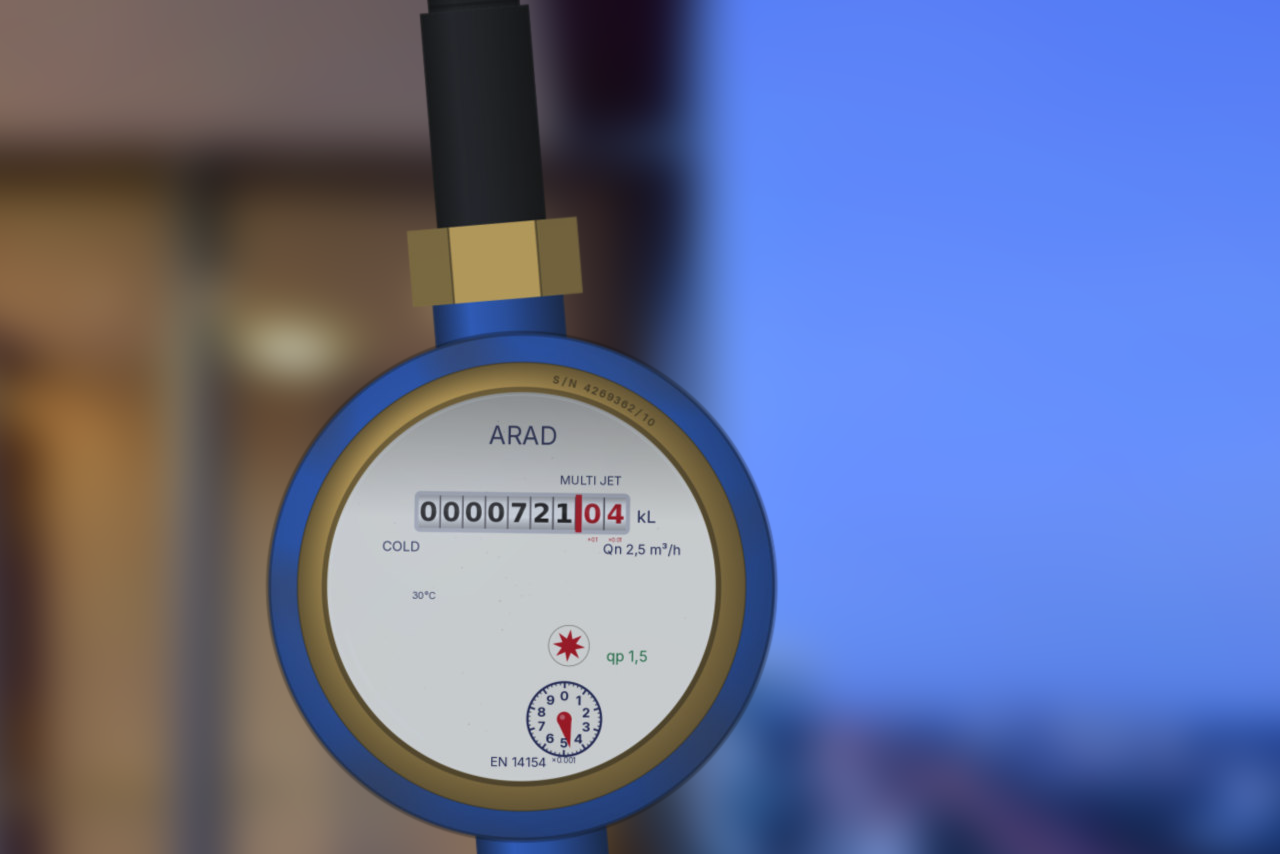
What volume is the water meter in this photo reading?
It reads 721.044 kL
